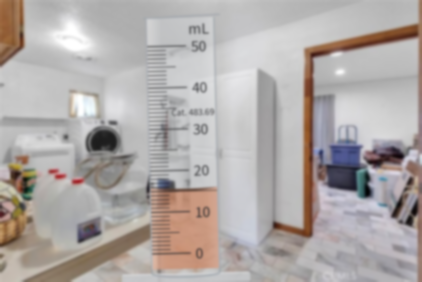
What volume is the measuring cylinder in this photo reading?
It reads 15 mL
